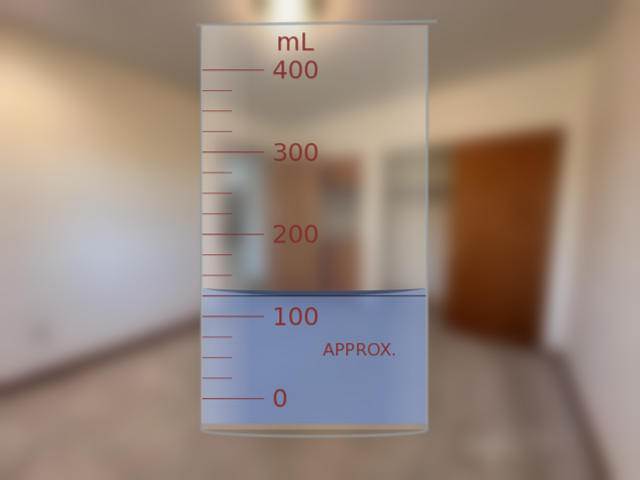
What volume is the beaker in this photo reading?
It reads 125 mL
